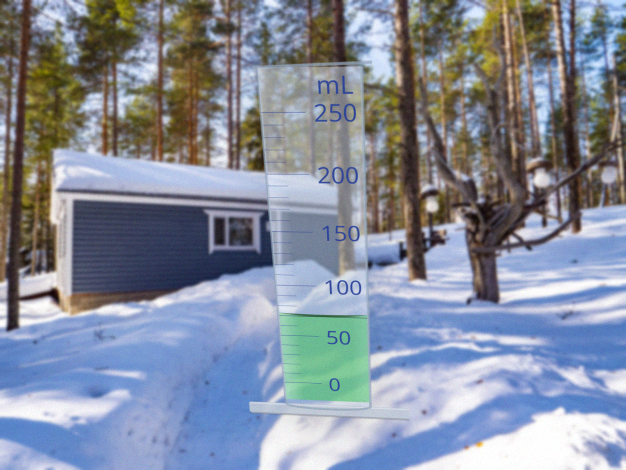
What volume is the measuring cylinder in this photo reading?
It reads 70 mL
